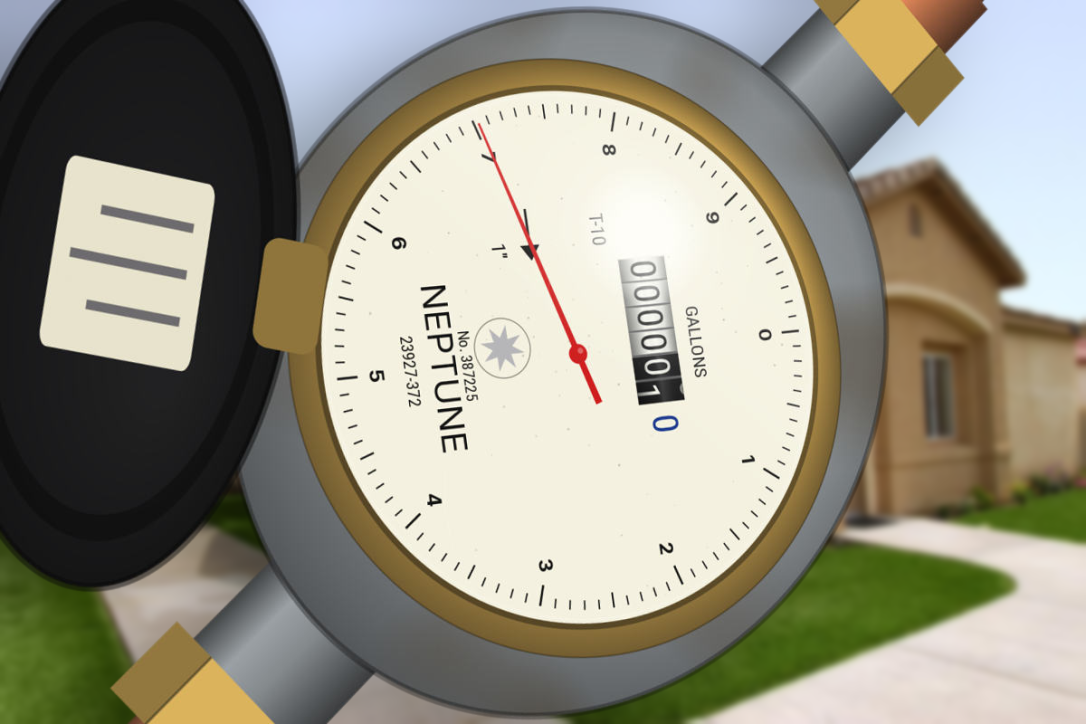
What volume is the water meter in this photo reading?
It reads 7.0 gal
